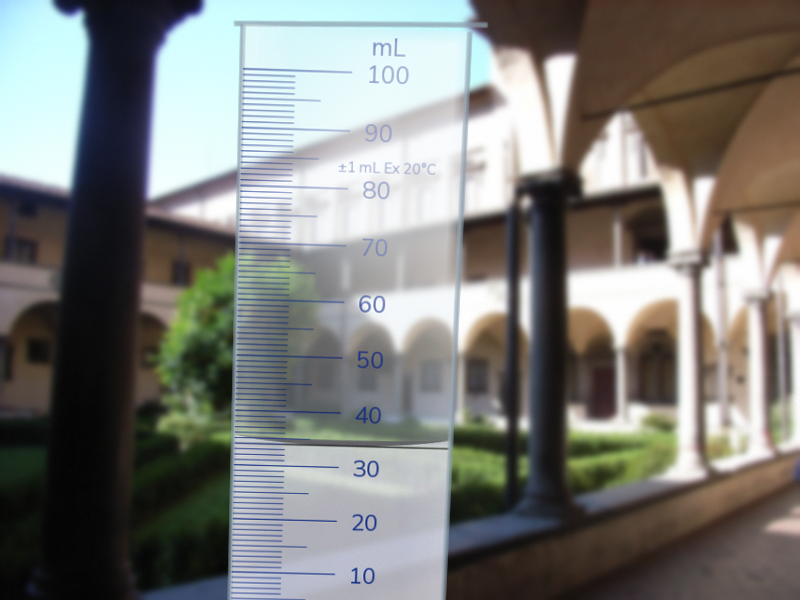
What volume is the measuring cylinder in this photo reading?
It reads 34 mL
